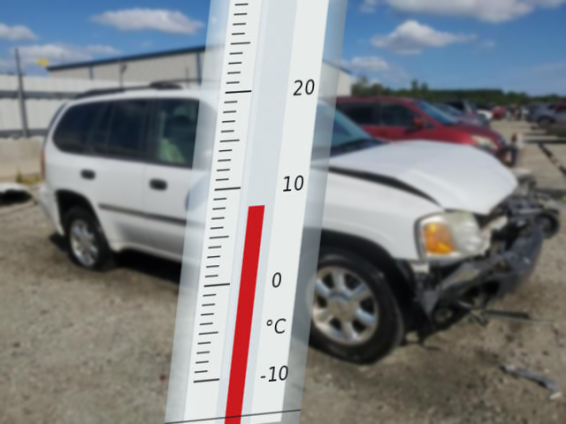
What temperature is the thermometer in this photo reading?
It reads 8 °C
